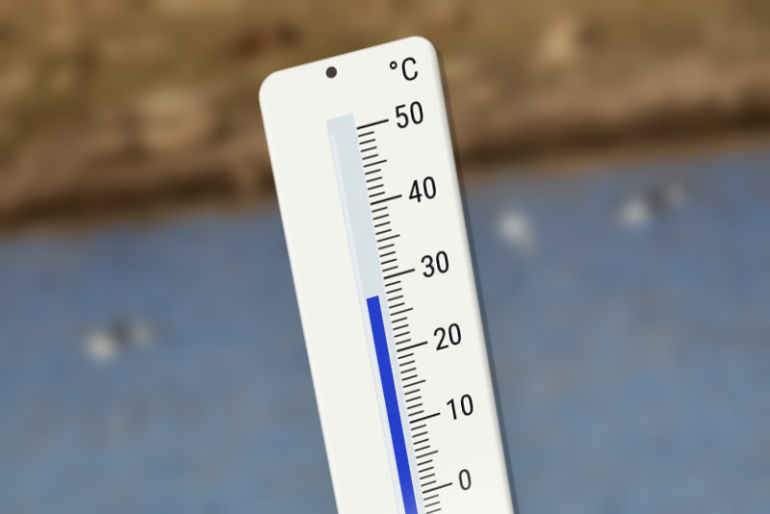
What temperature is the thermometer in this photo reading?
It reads 28 °C
